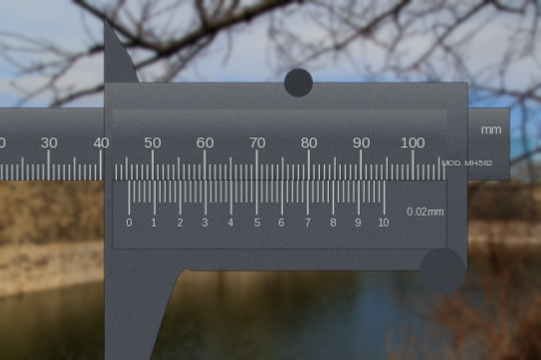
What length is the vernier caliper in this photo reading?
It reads 45.5 mm
